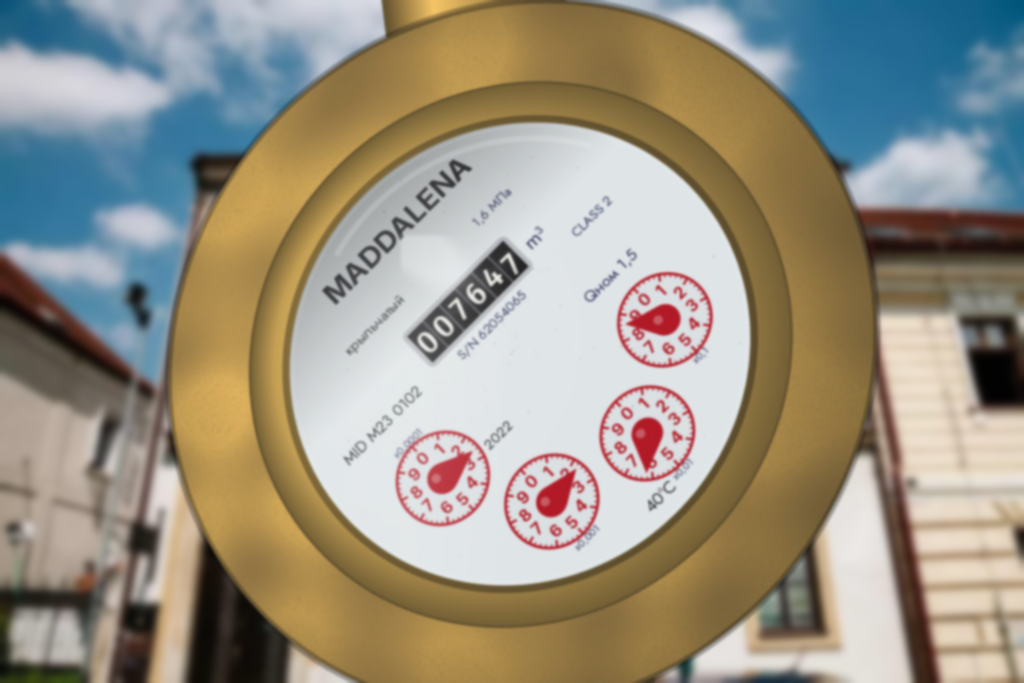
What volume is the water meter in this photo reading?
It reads 7646.8622 m³
